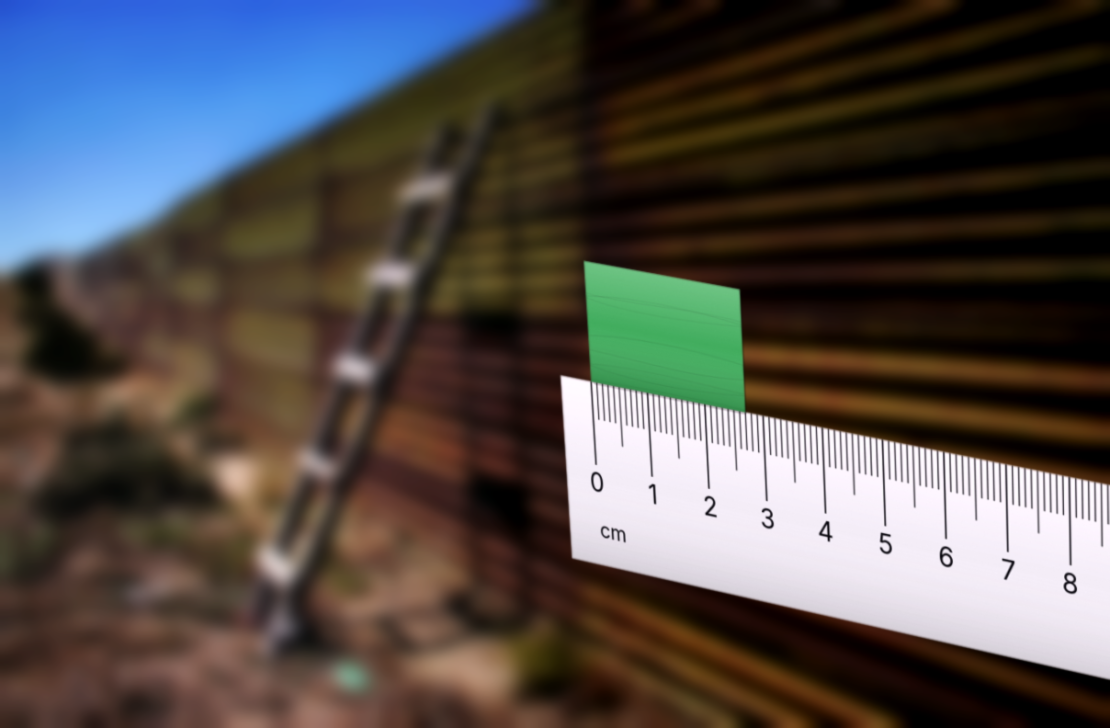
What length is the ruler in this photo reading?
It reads 2.7 cm
